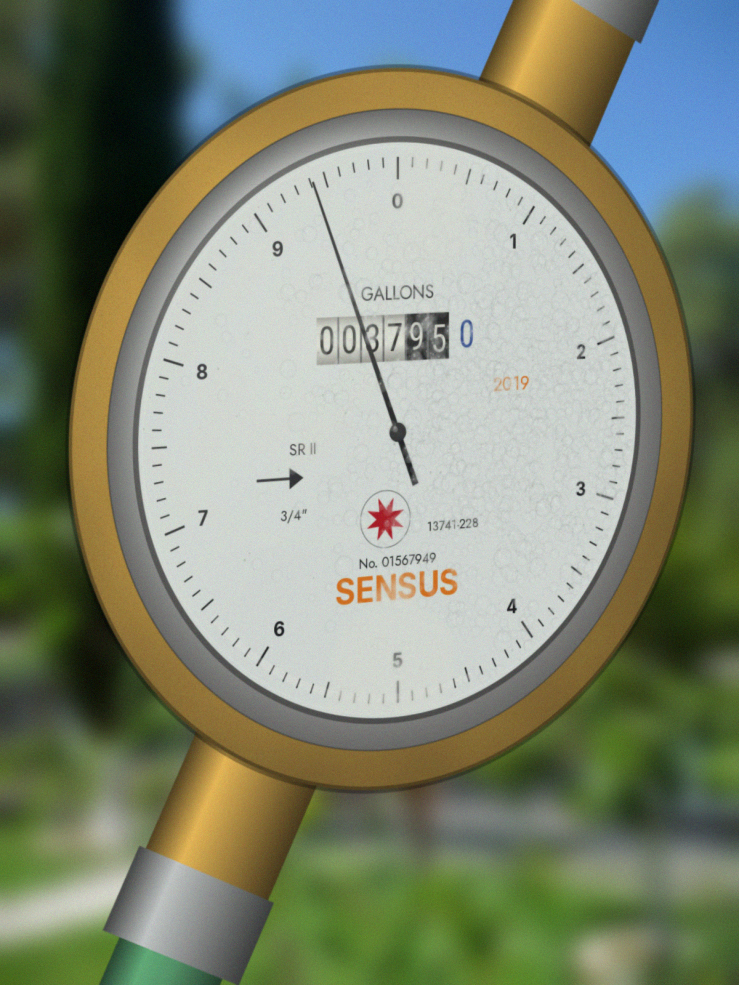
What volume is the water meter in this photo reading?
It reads 37949.4 gal
